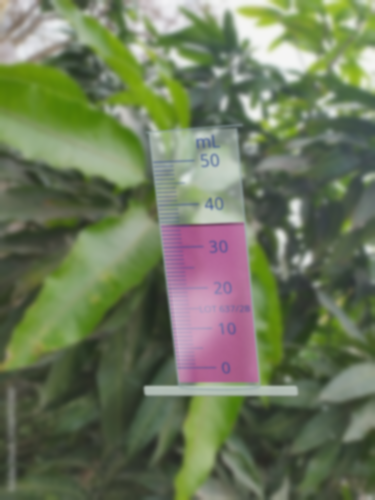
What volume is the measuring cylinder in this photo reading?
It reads 35 mL
